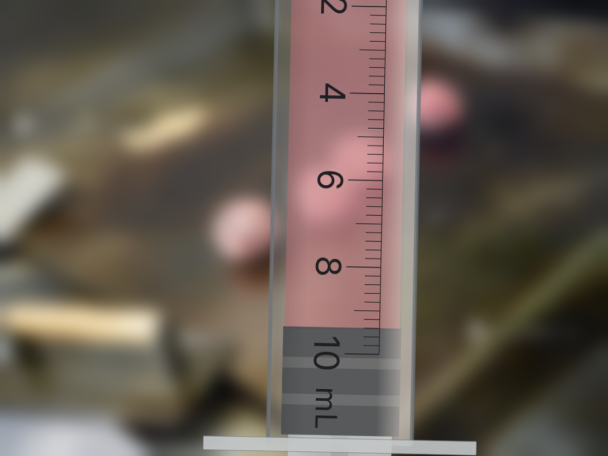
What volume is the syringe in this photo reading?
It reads 9.4 mL
